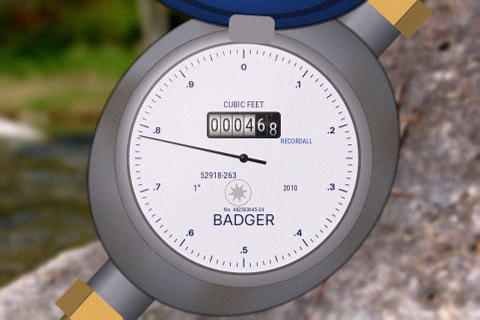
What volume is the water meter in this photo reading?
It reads 467.78 ft³
